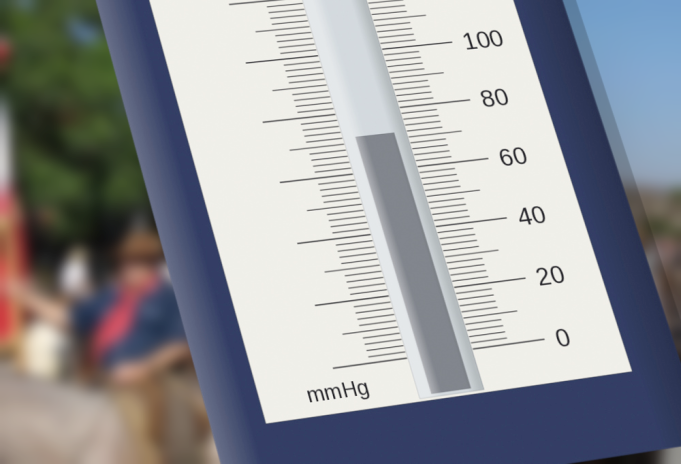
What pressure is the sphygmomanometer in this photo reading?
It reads 72 mmHg
